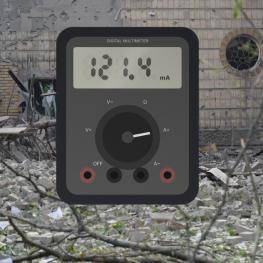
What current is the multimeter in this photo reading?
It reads 121.4 mA
